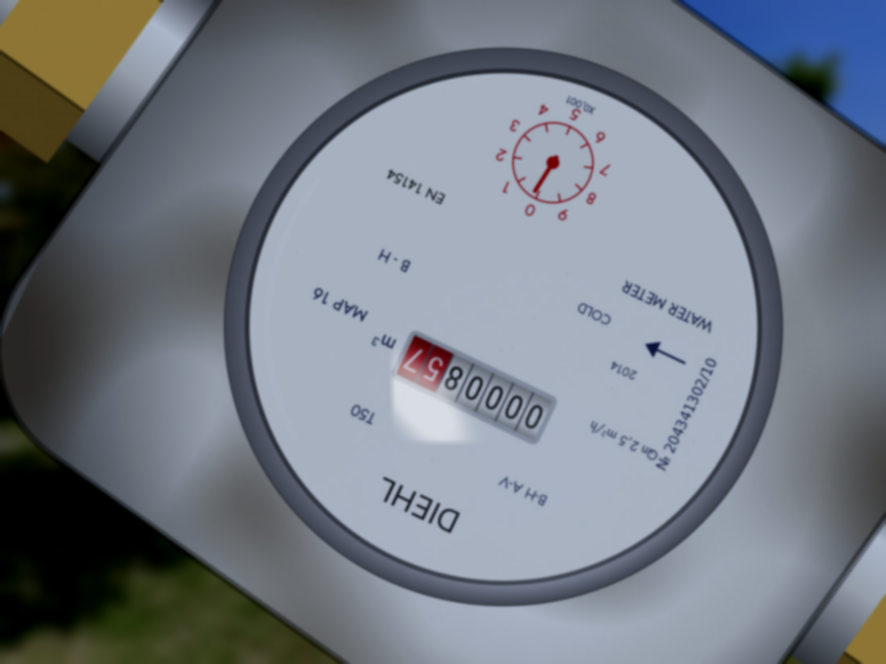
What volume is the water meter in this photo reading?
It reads 8.570 m³
